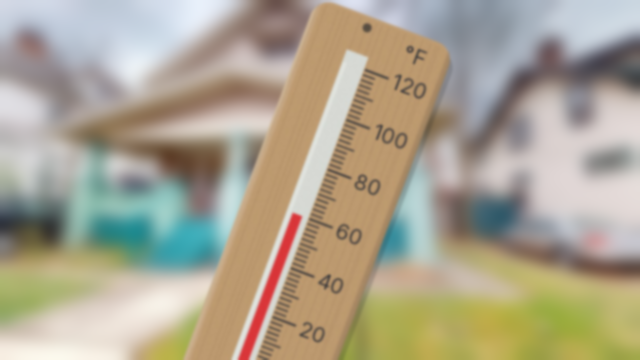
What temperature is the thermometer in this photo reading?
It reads 60 °F
